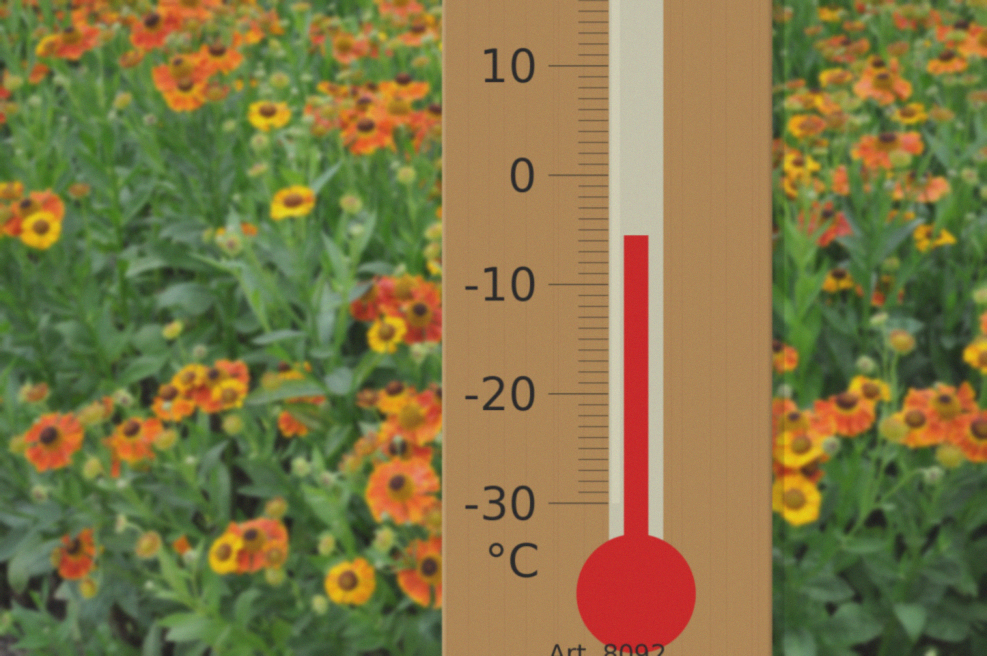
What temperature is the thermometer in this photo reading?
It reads -5.5 °C
